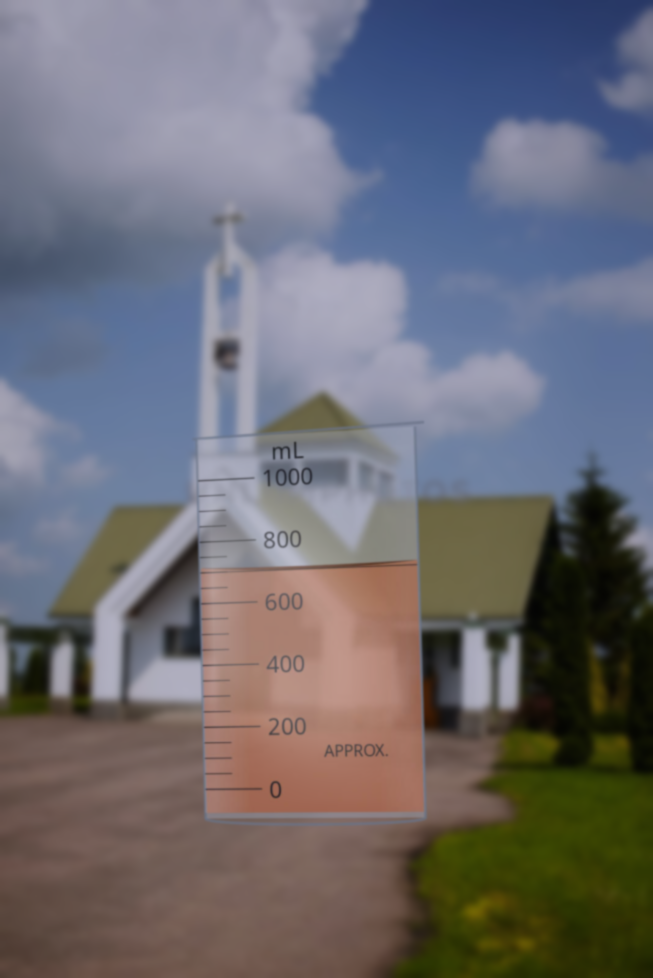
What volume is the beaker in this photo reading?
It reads 700 mL
